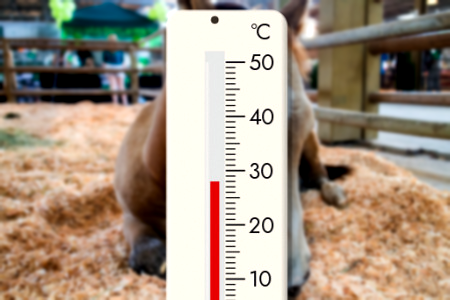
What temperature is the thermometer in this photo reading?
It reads 28 °C
